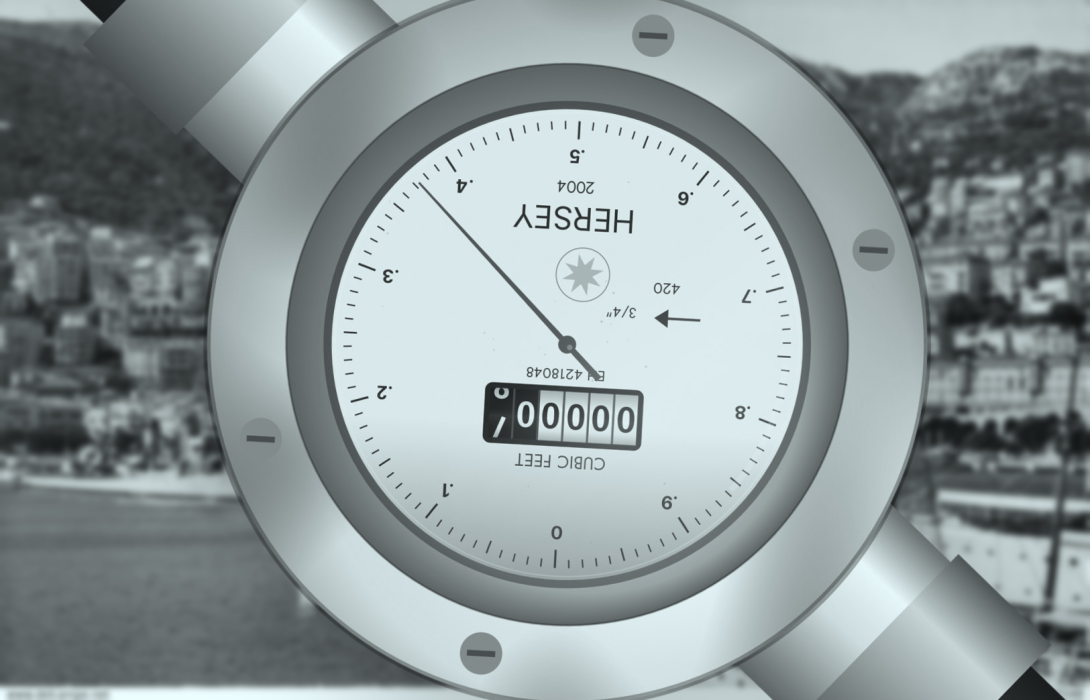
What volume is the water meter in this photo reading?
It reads 7.37 ft³
